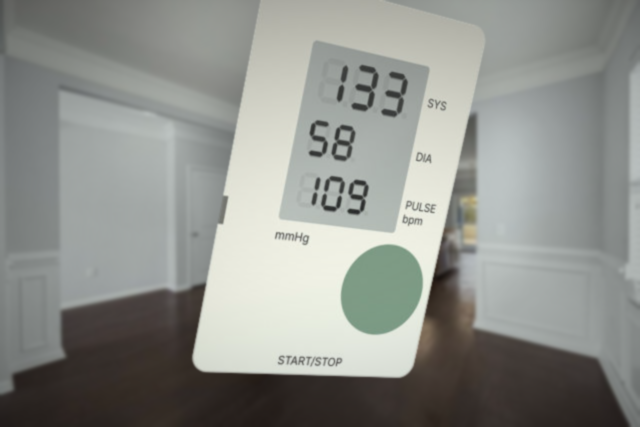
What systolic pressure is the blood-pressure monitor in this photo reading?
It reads 133 mmHg
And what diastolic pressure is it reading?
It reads 58 mmHg
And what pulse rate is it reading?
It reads 109 bpm
